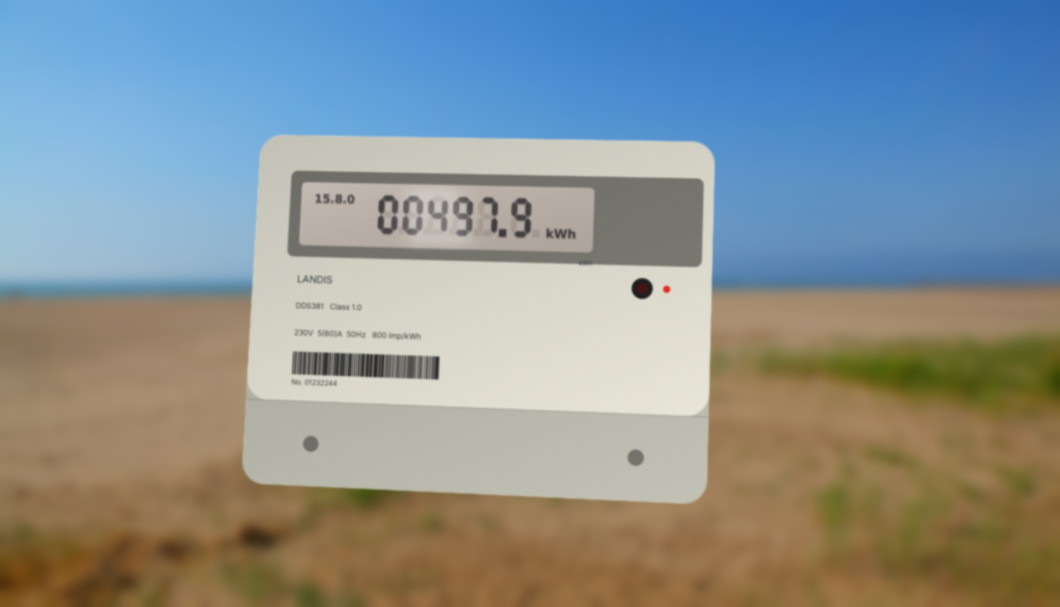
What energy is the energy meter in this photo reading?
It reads 497.9 kWh
